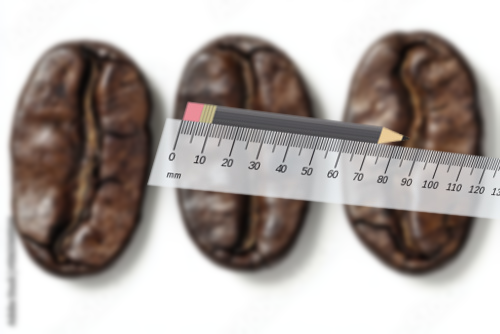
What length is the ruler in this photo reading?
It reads 85 mm
